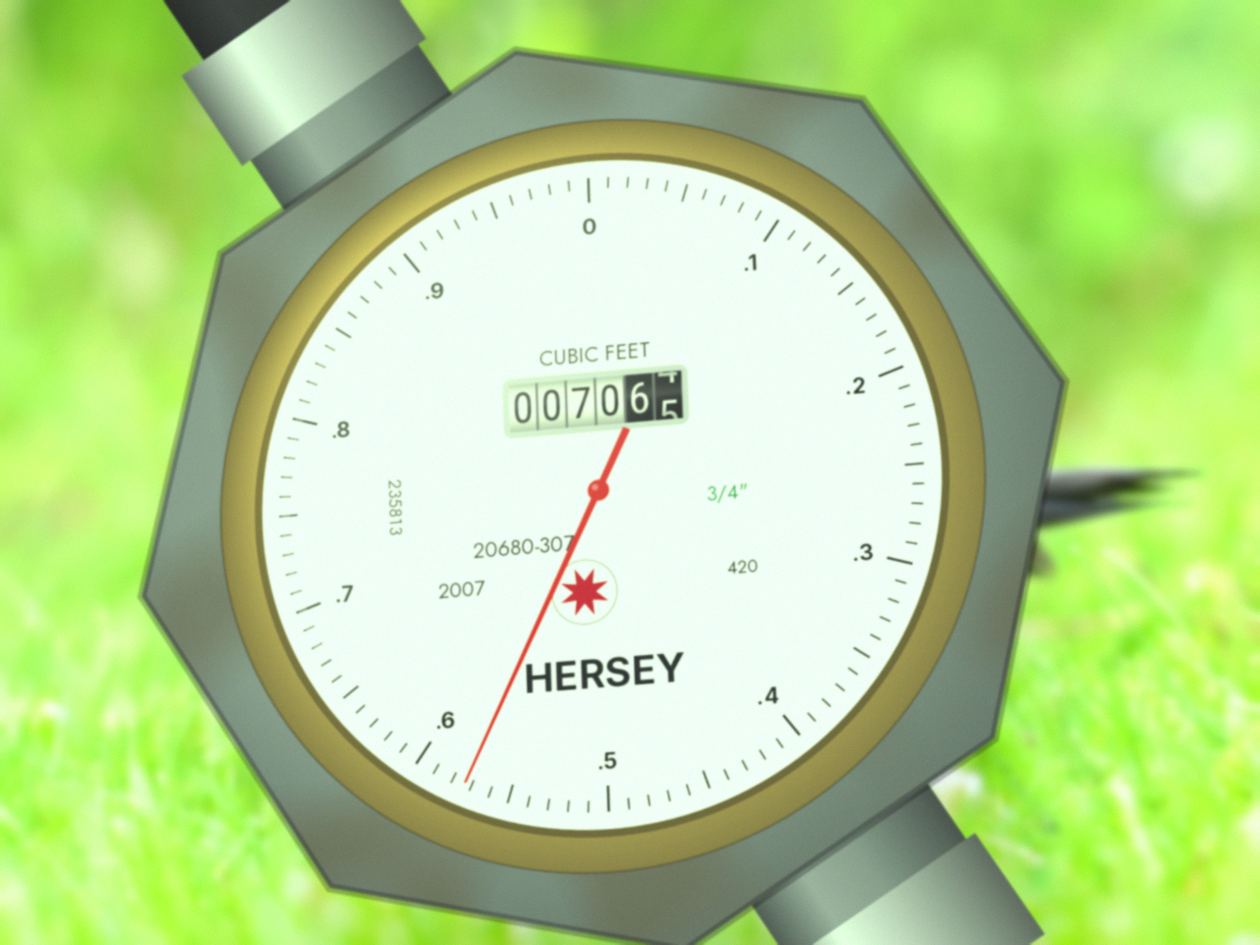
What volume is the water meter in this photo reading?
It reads 7064.57 ft³
